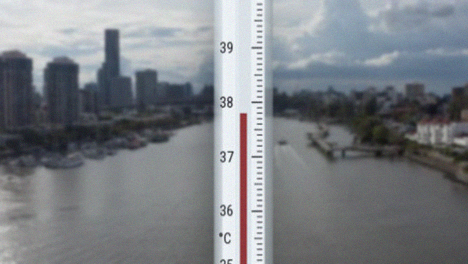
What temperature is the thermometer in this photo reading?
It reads 37.8 °C
